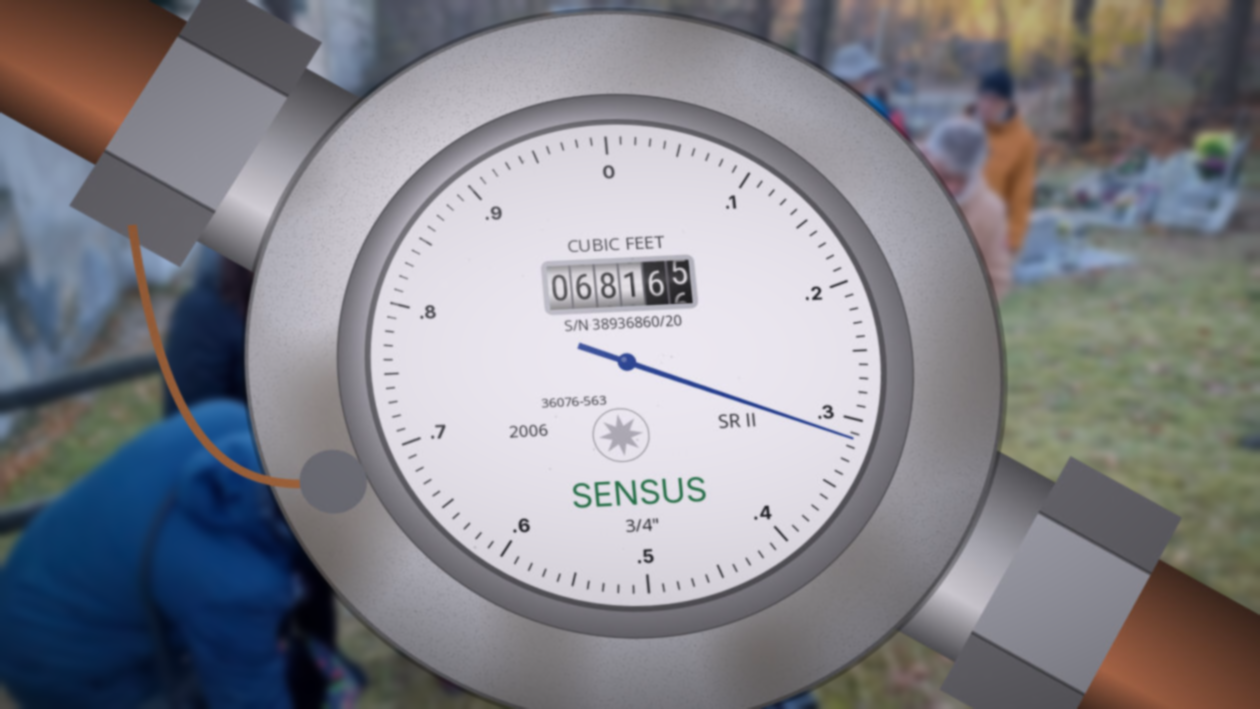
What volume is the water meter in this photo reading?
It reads 68165.31 ft³
